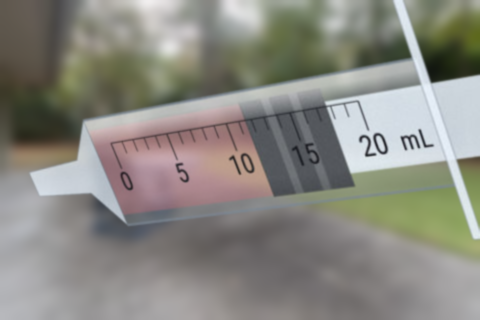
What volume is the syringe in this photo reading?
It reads 11.5 mL
